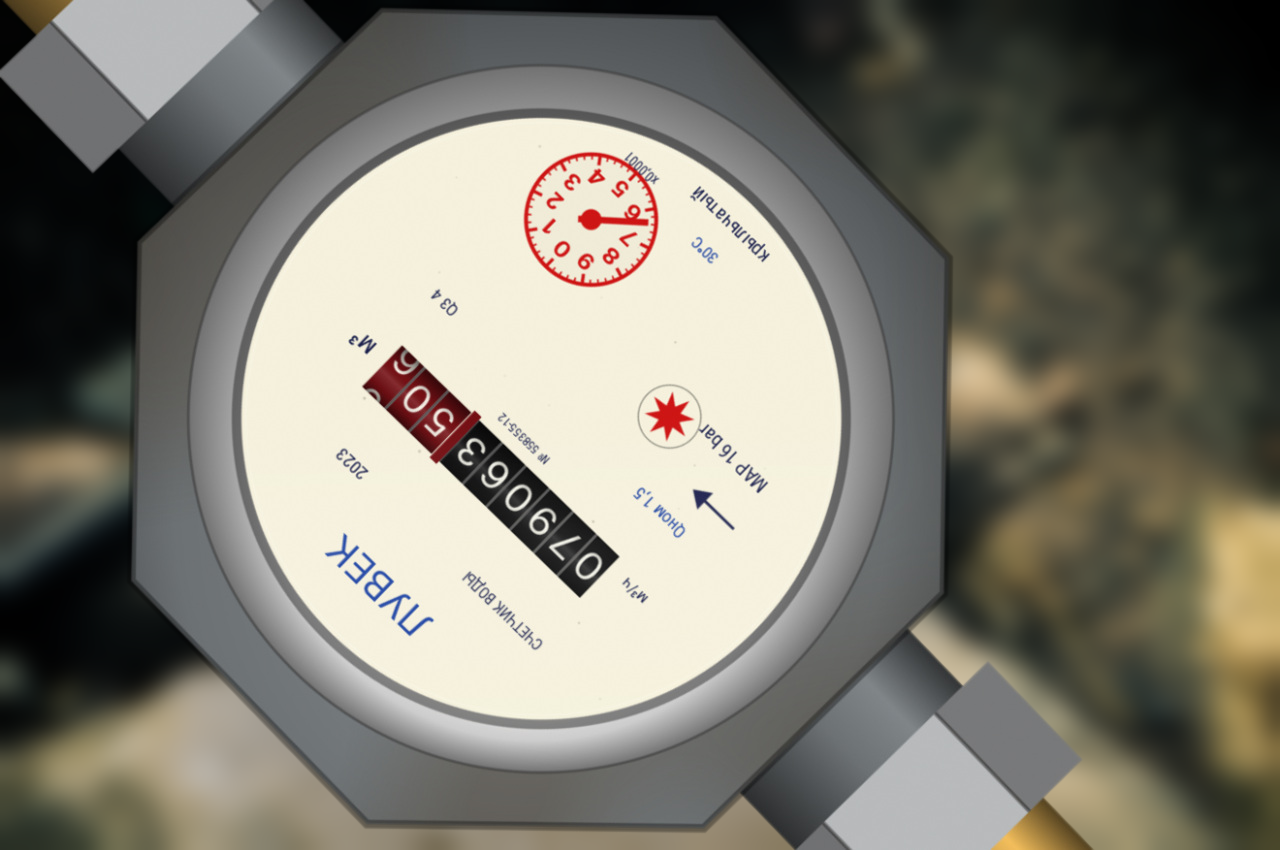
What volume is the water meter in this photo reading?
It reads 79063.5056 m³
